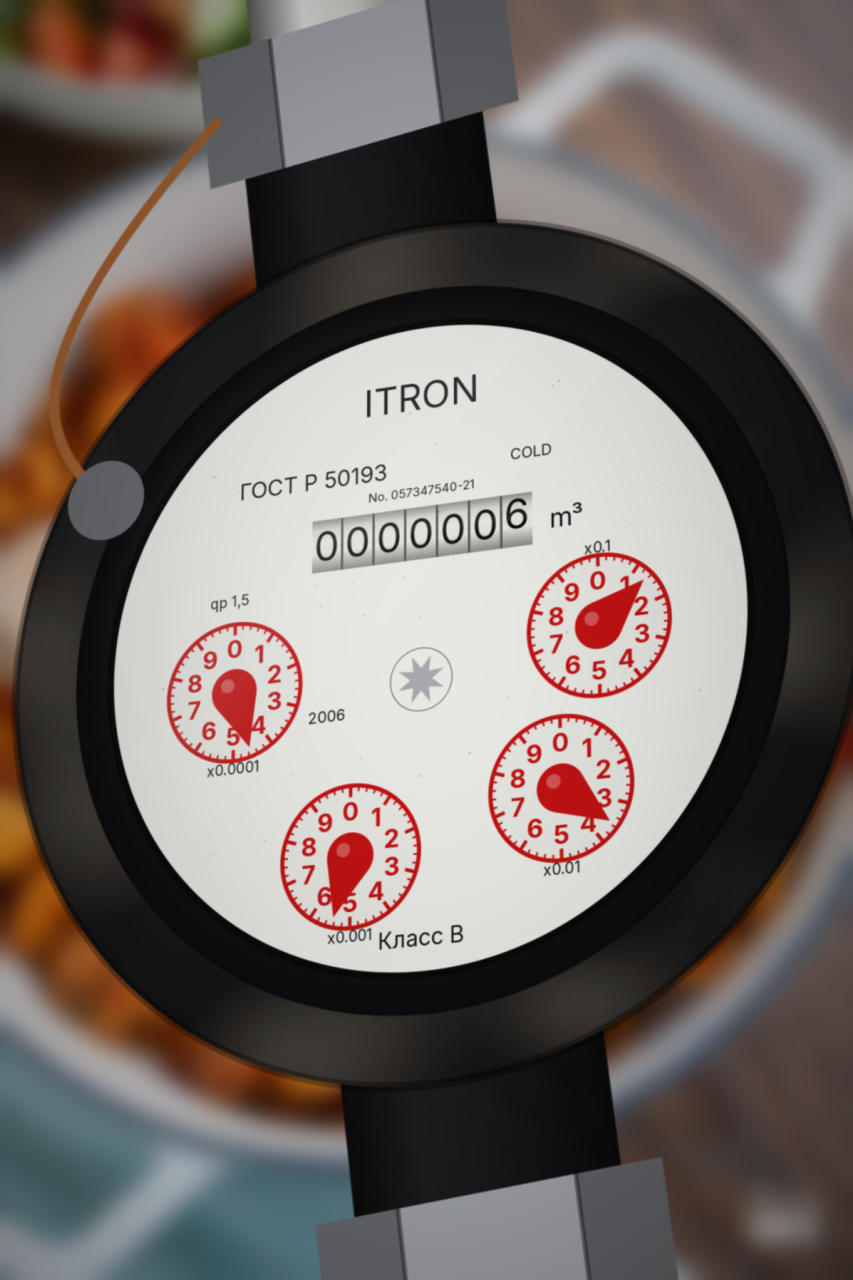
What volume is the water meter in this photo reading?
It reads 6.1354 m³
